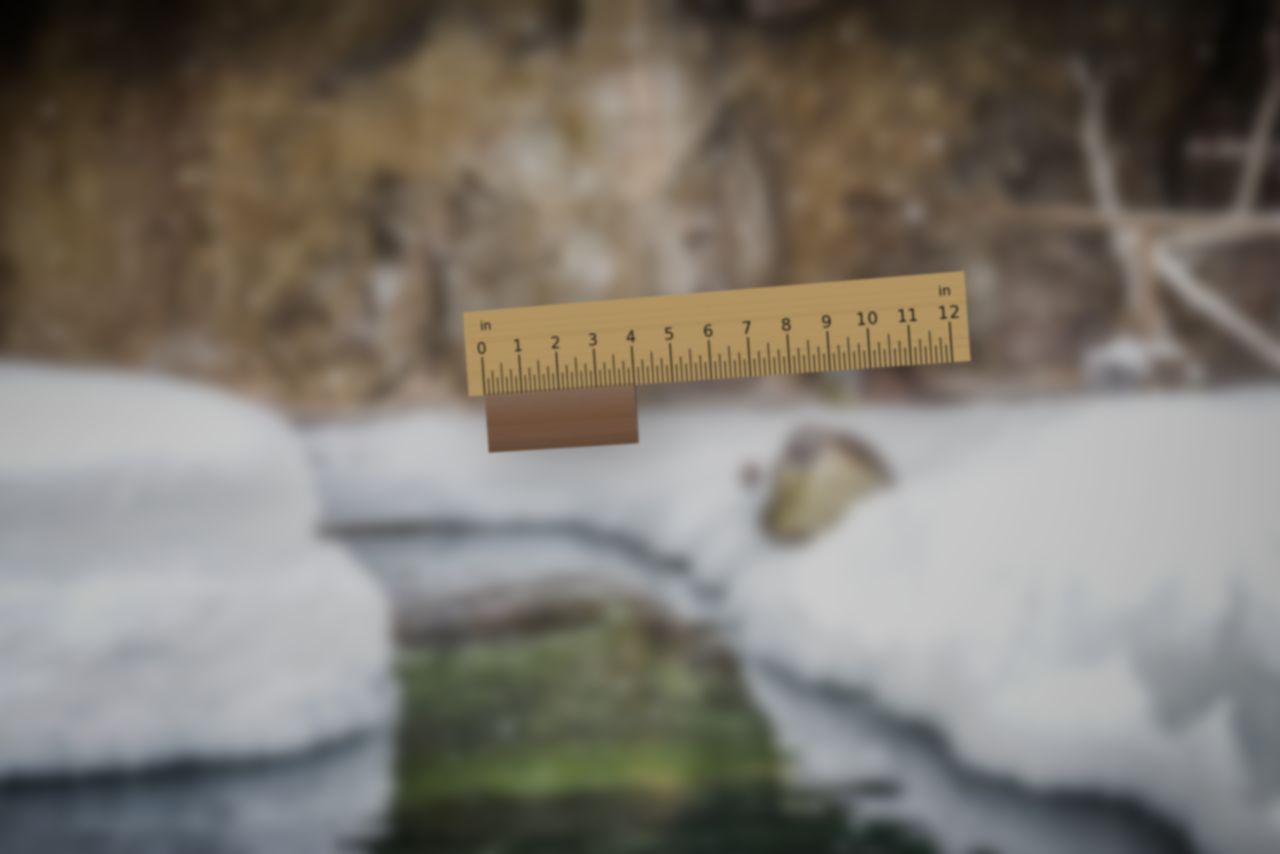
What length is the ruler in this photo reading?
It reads 4 in
